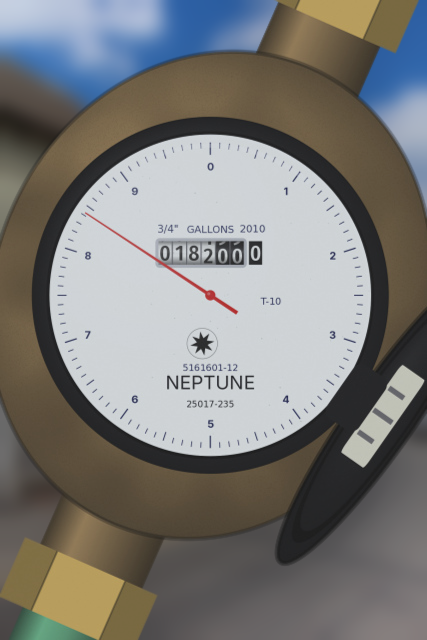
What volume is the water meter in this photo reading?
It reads 181998.4 gal
